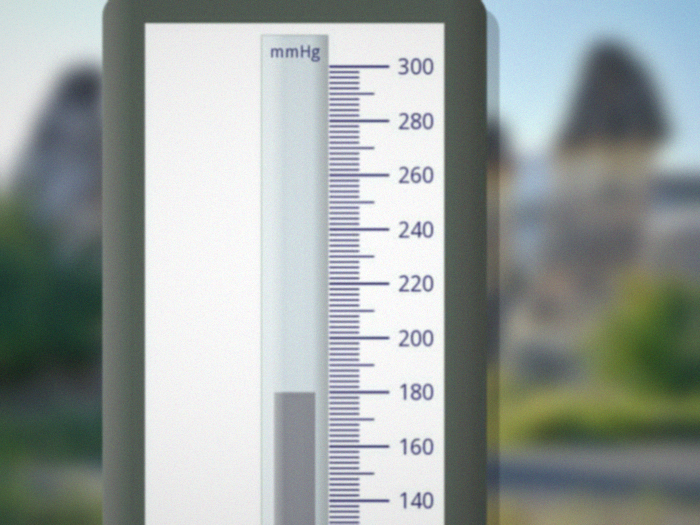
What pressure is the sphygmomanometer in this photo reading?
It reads 180 mmHg
